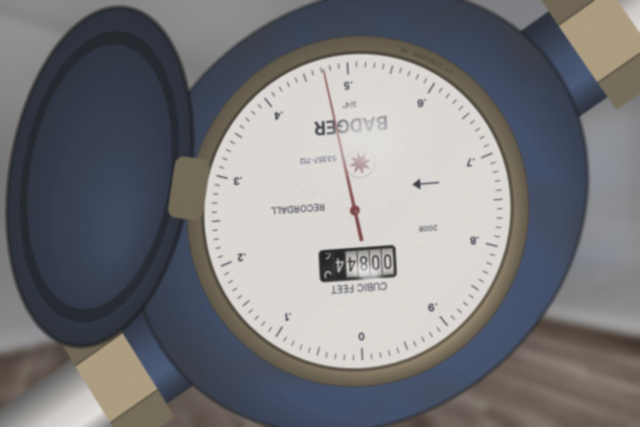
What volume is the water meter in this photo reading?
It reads 8445.47 ft³
